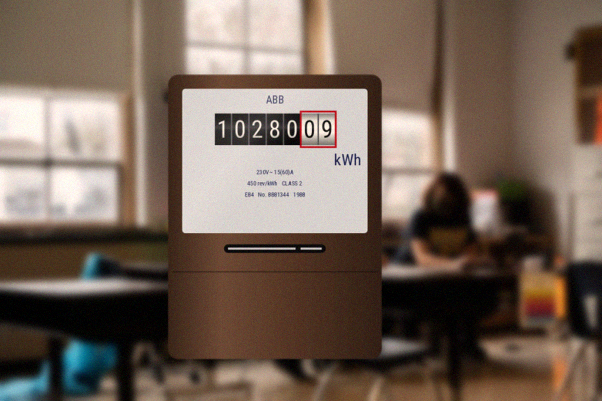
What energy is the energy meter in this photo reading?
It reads 10280.09 kWh
